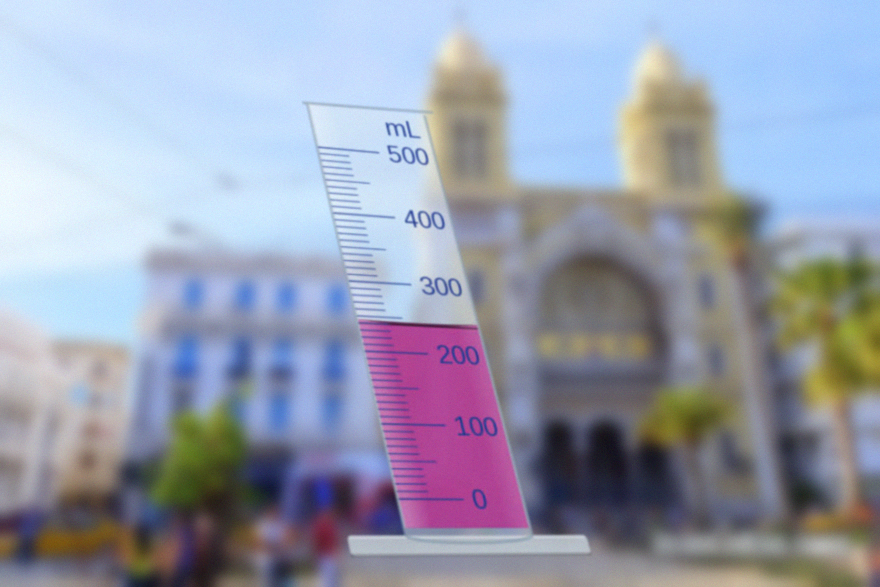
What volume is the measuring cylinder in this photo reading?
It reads 240 mL
